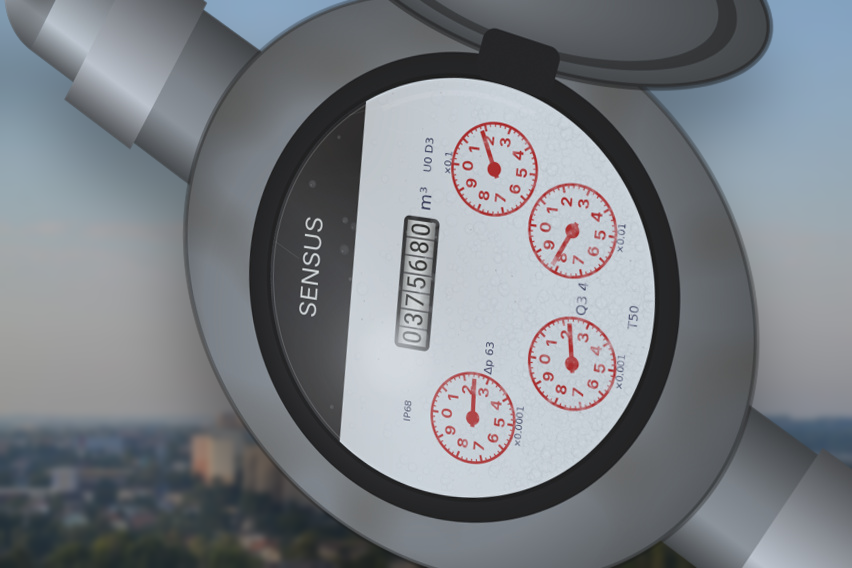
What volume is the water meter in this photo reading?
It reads 375680.1822 m³
